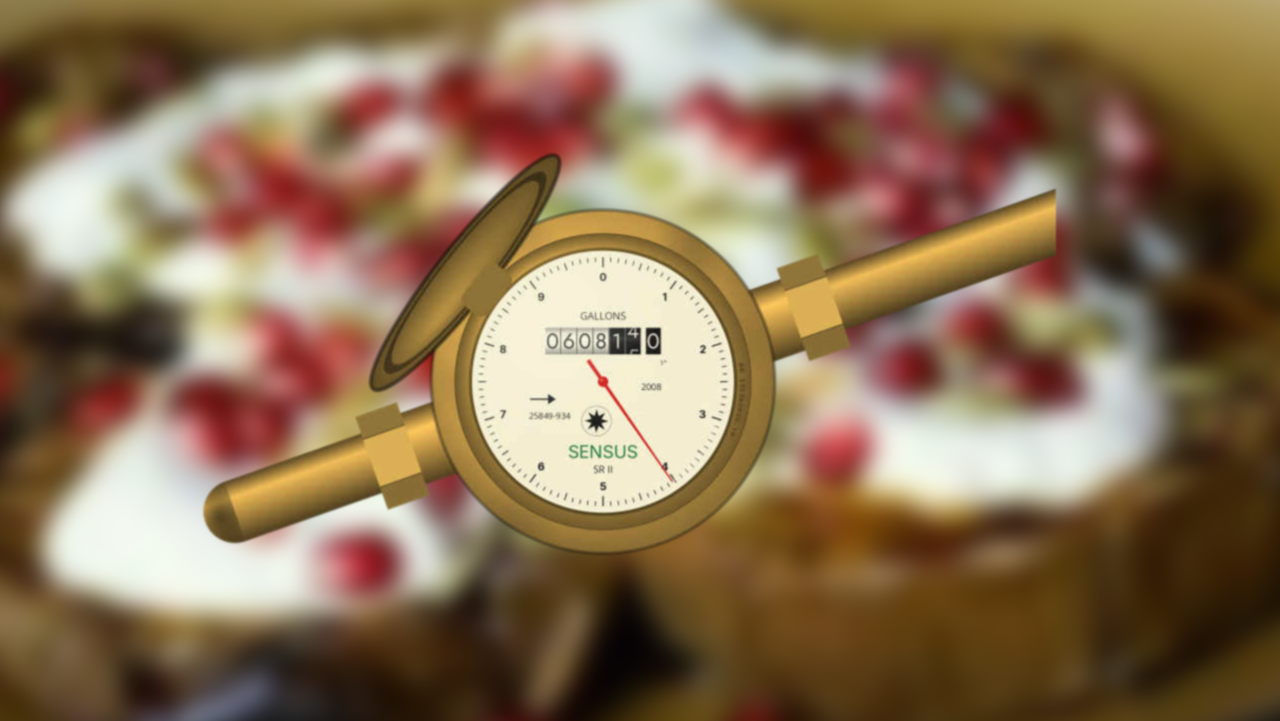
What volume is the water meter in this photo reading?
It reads 608144.0 gal
